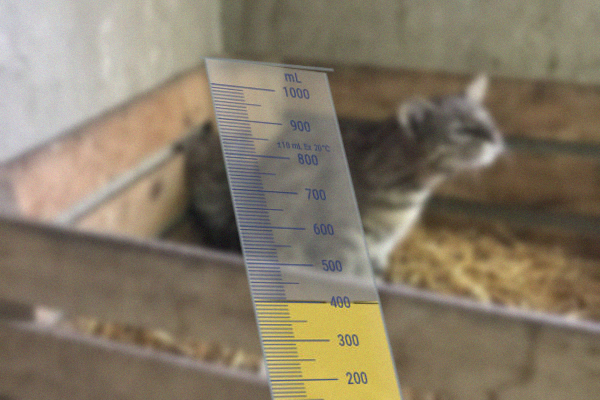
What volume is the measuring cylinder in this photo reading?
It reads 400 mL
